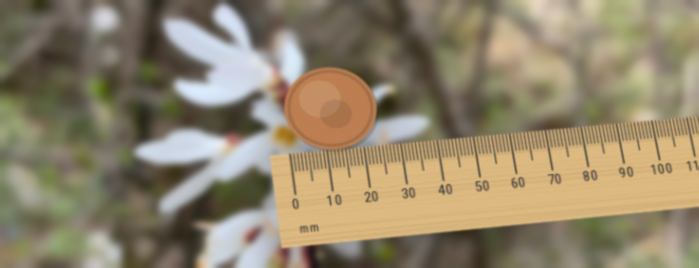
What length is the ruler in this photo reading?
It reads 25 mm
